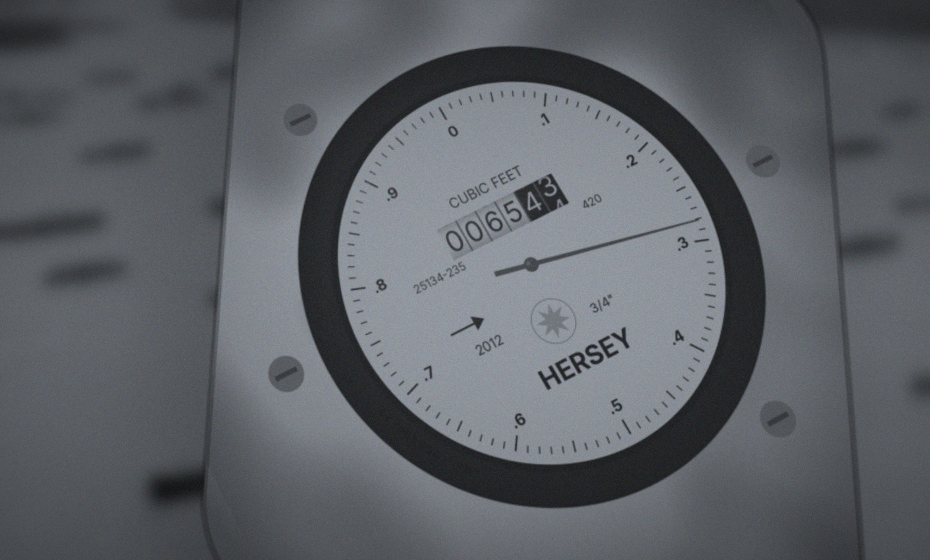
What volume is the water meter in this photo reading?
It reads 6543.28 ft³
